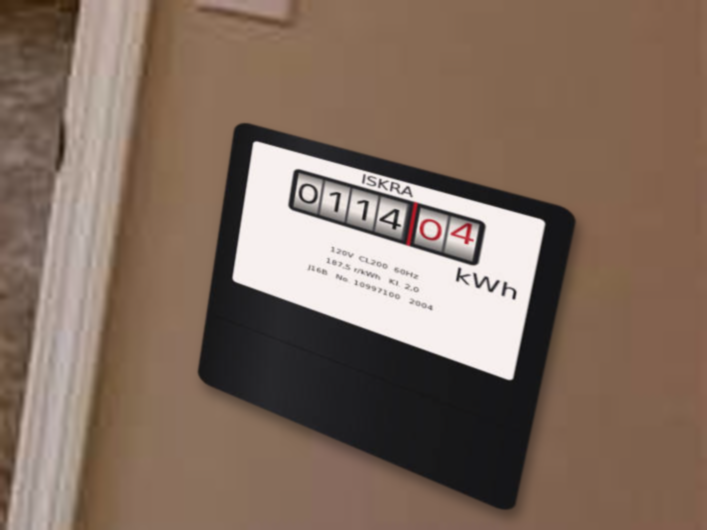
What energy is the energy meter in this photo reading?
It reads 114.04 kWh
